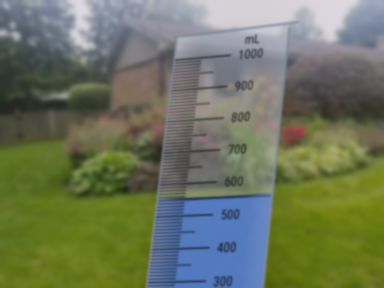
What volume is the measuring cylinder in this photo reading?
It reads 550 mL
